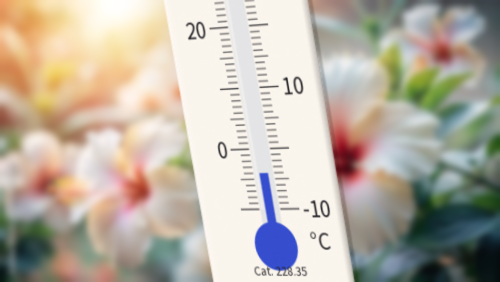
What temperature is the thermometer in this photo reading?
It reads -4 °C
